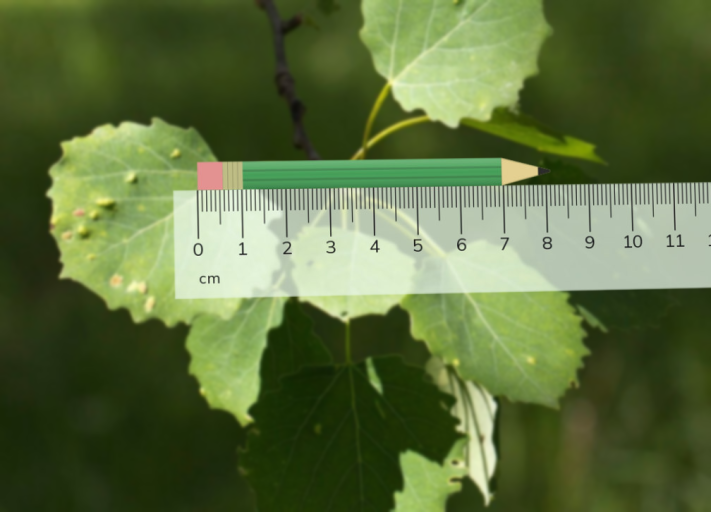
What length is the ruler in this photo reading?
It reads 8.1 cm
